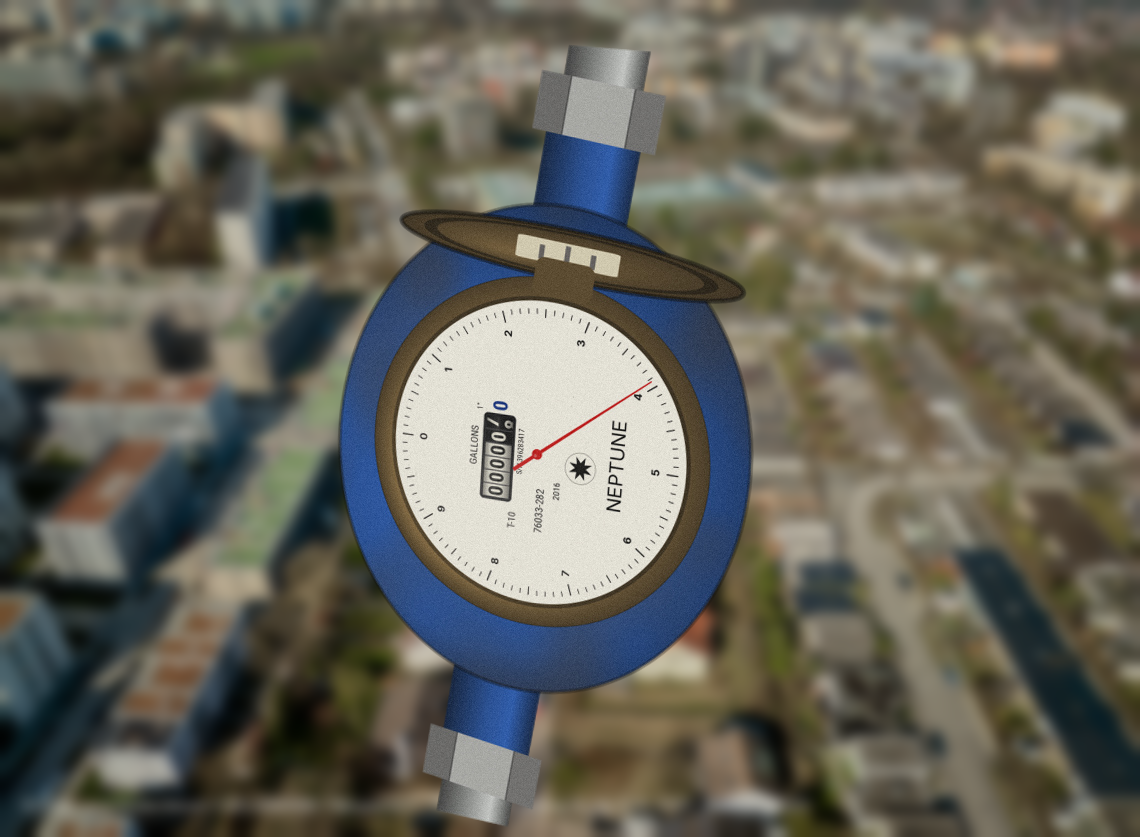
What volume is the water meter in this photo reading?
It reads 73.9 gal
